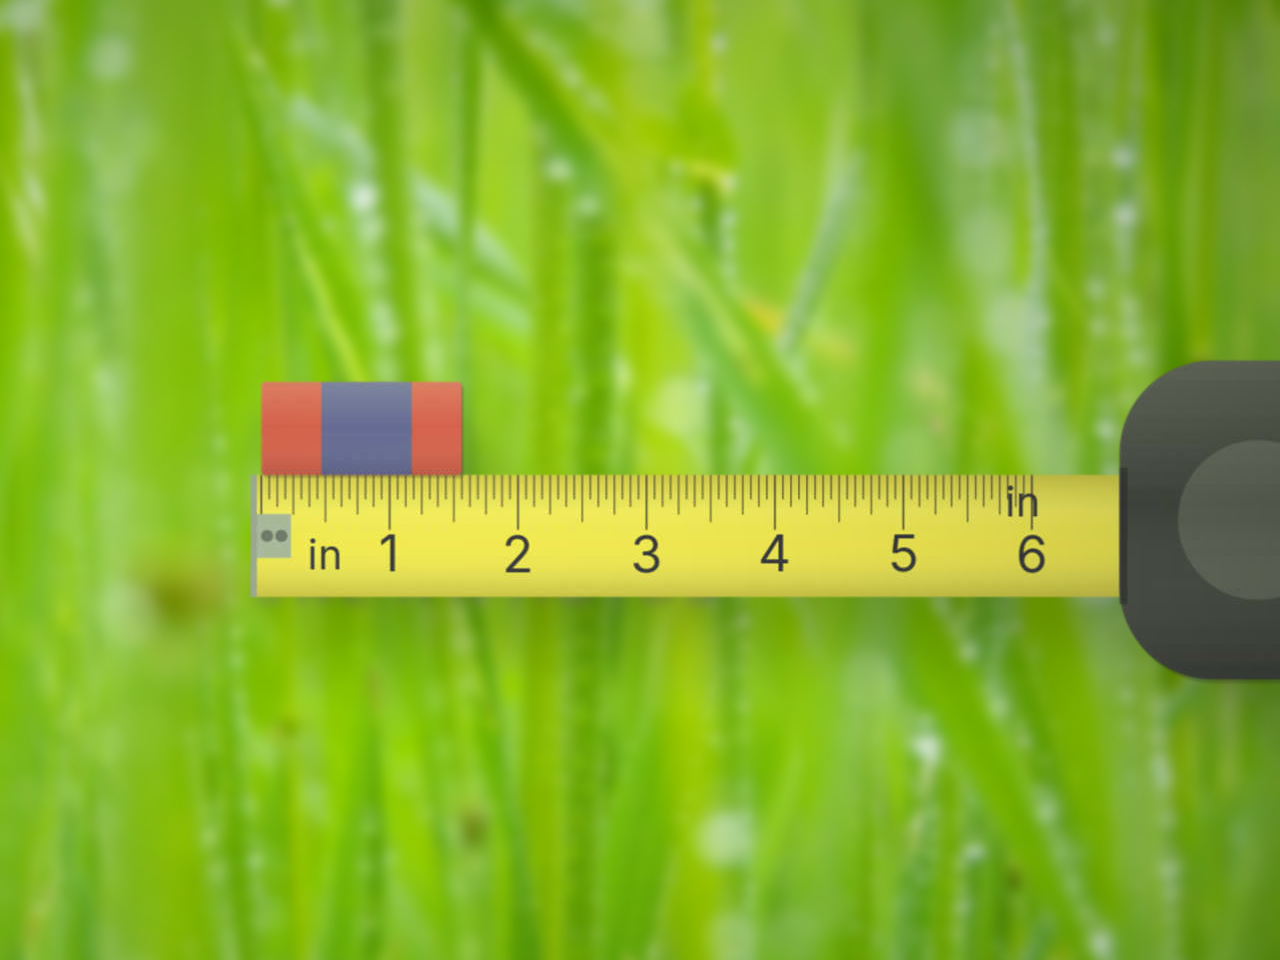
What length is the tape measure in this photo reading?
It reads 1.5625 in
